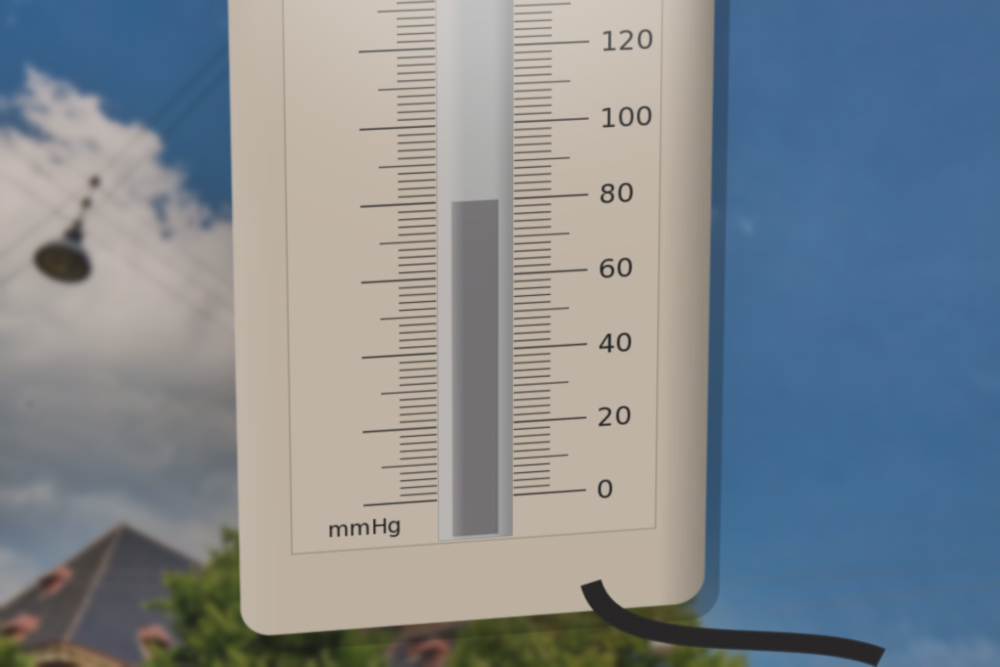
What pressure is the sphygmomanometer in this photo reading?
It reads 80 mmHg
